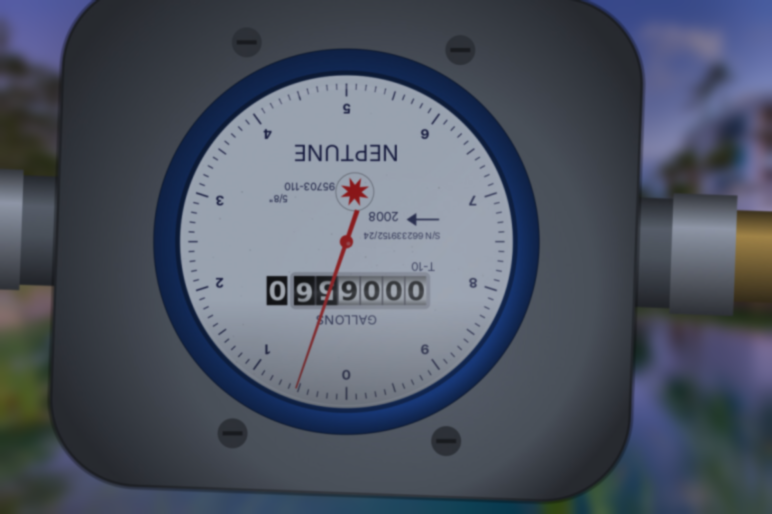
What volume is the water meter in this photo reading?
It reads 6560.5 gal
